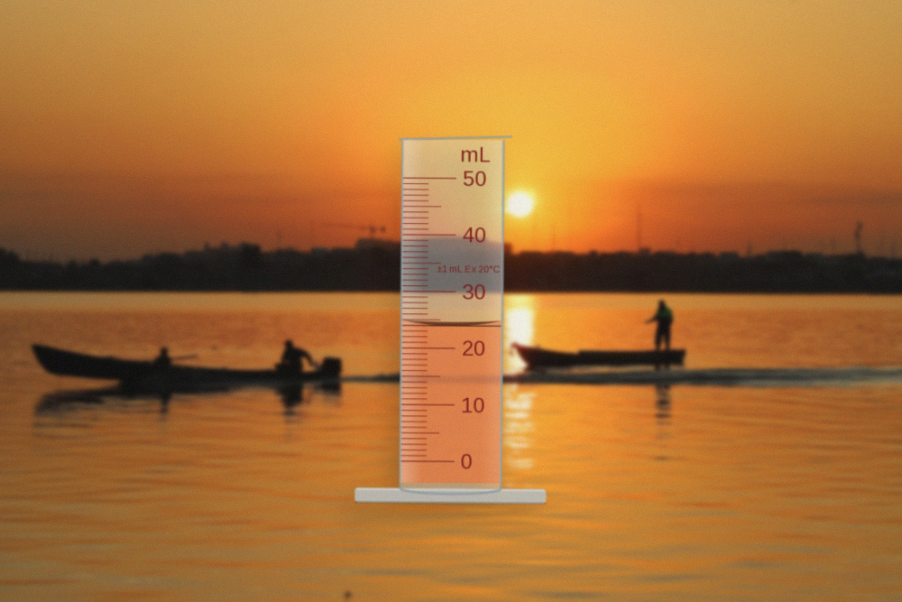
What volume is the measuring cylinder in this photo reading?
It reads 24 mL
